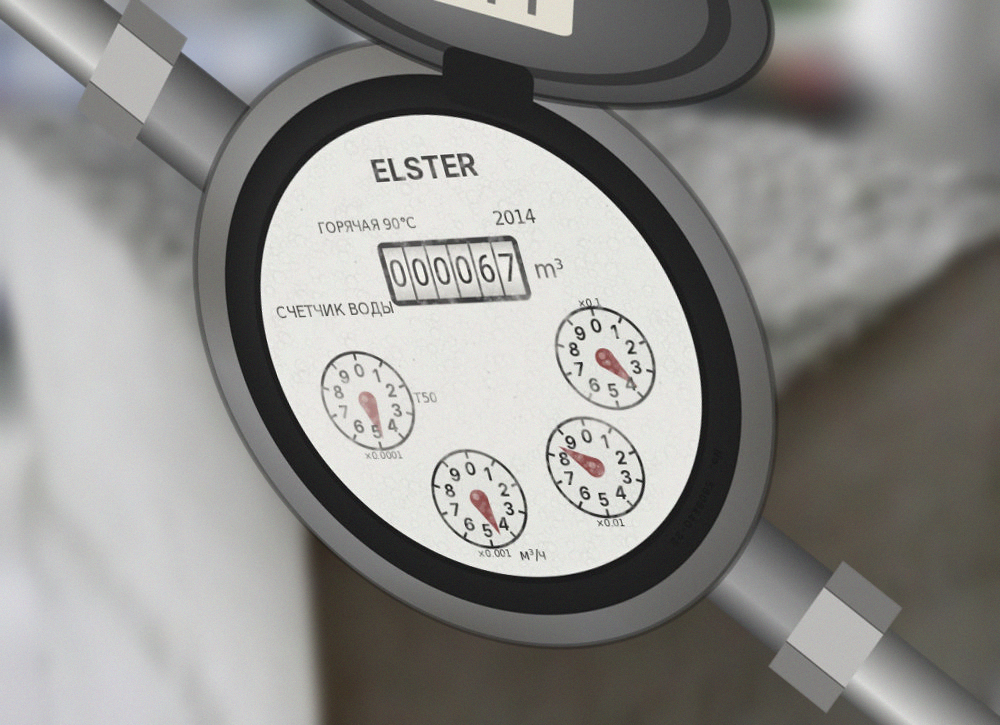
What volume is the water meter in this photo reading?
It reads 67.3844 m³
